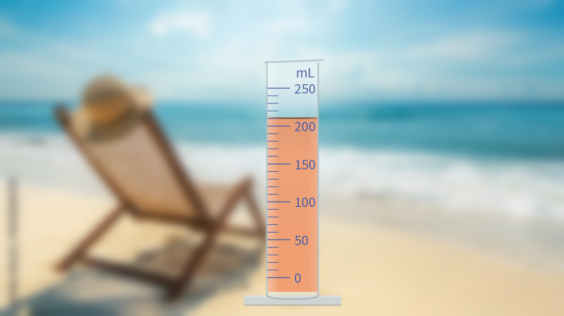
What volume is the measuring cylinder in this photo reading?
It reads 210 mL
